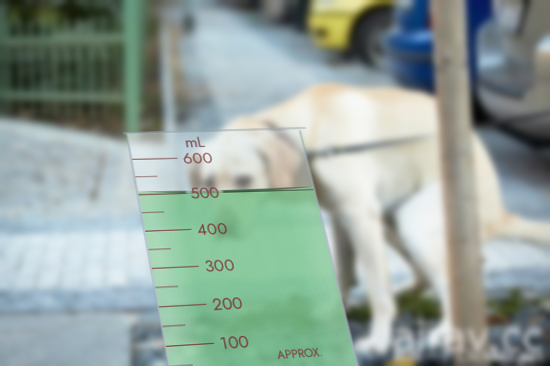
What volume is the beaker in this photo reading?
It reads 500 mL
